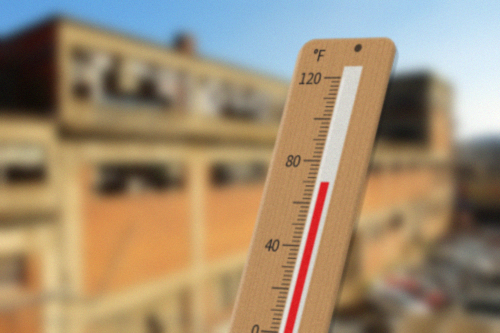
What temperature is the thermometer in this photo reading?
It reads 70 °F
